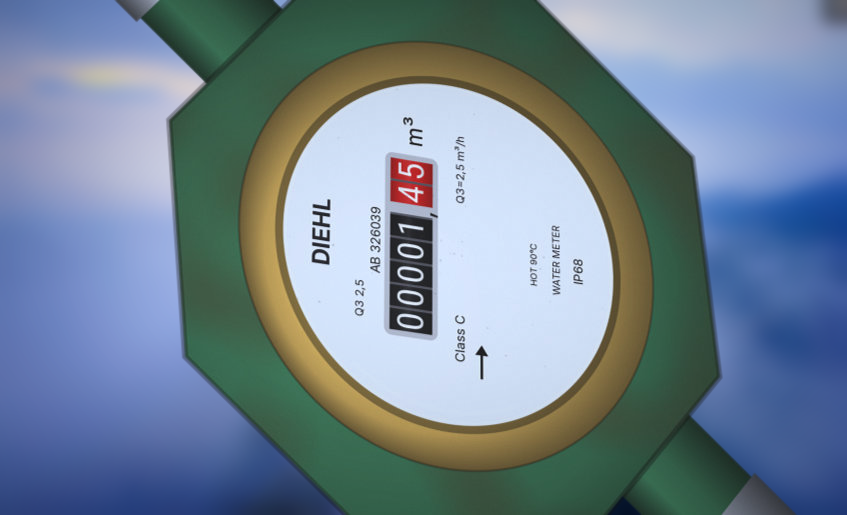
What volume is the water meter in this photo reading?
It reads 1.45 m³
